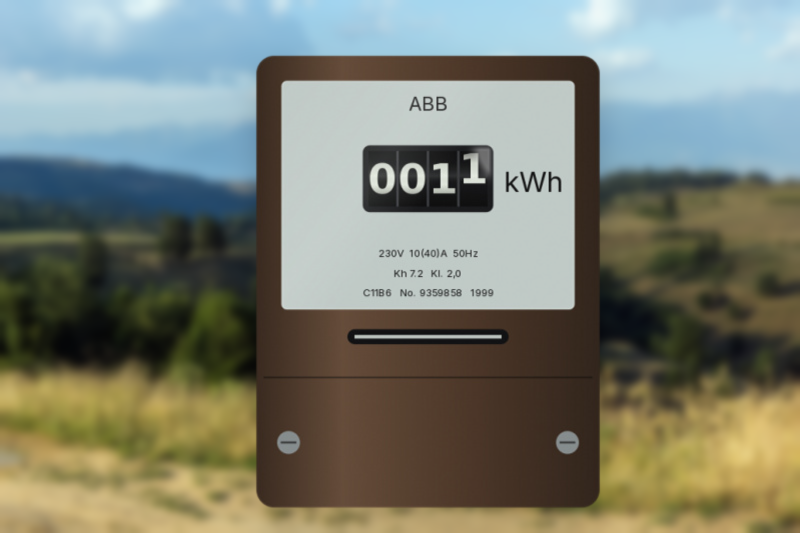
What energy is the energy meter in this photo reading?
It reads 11 kWh
